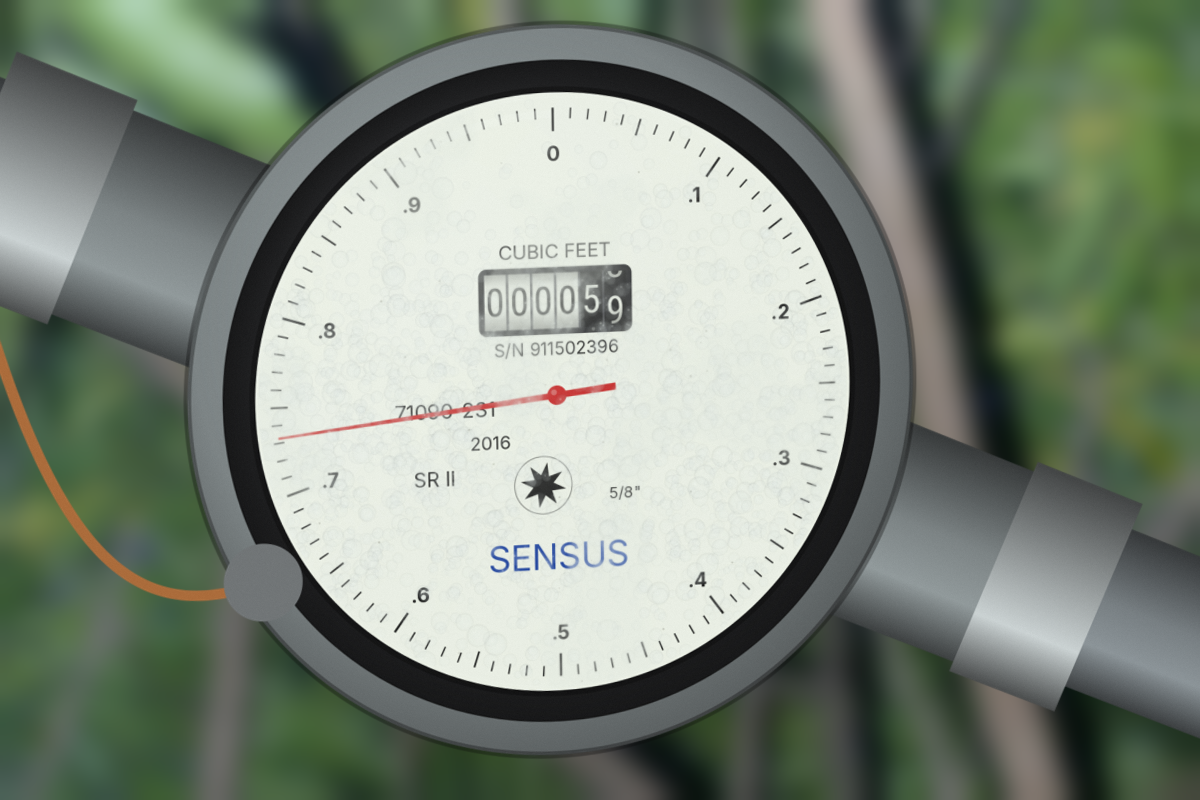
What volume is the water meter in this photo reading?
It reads 58.73 ft³
